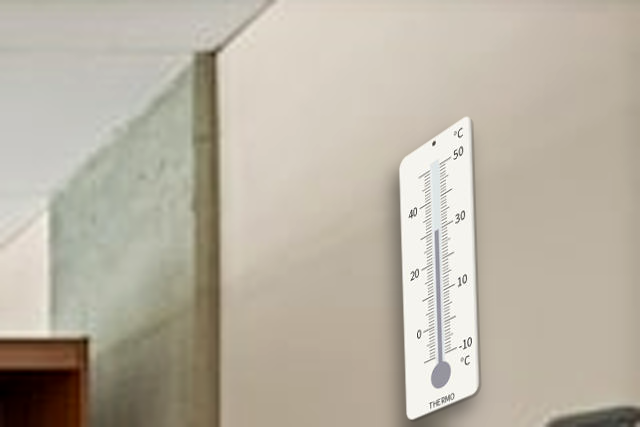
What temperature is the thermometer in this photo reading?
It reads 30 °C
